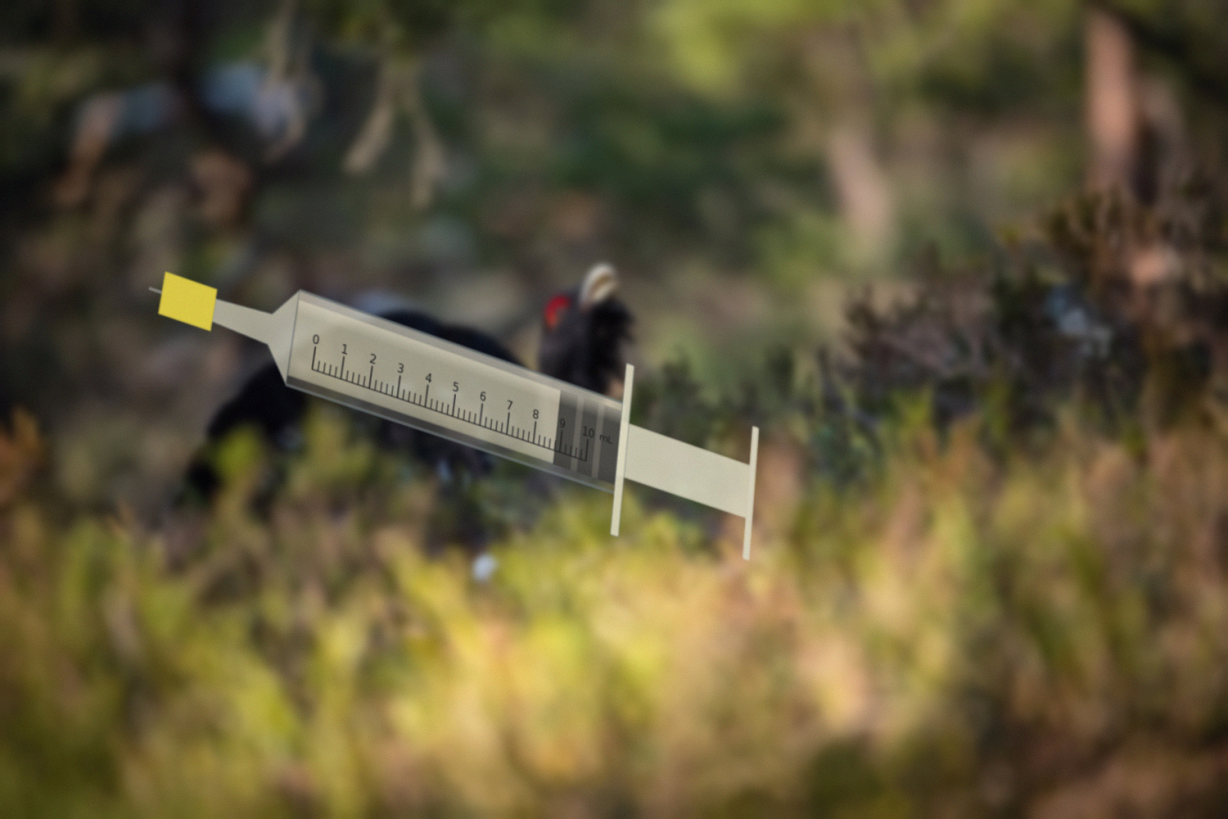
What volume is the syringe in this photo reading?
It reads 8.8 mL
